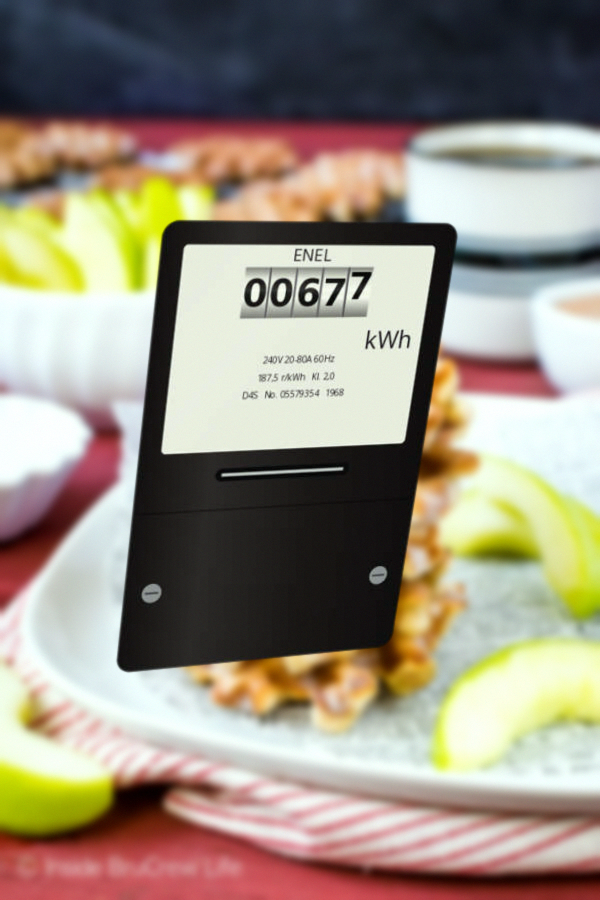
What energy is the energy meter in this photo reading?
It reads 677 kWh
